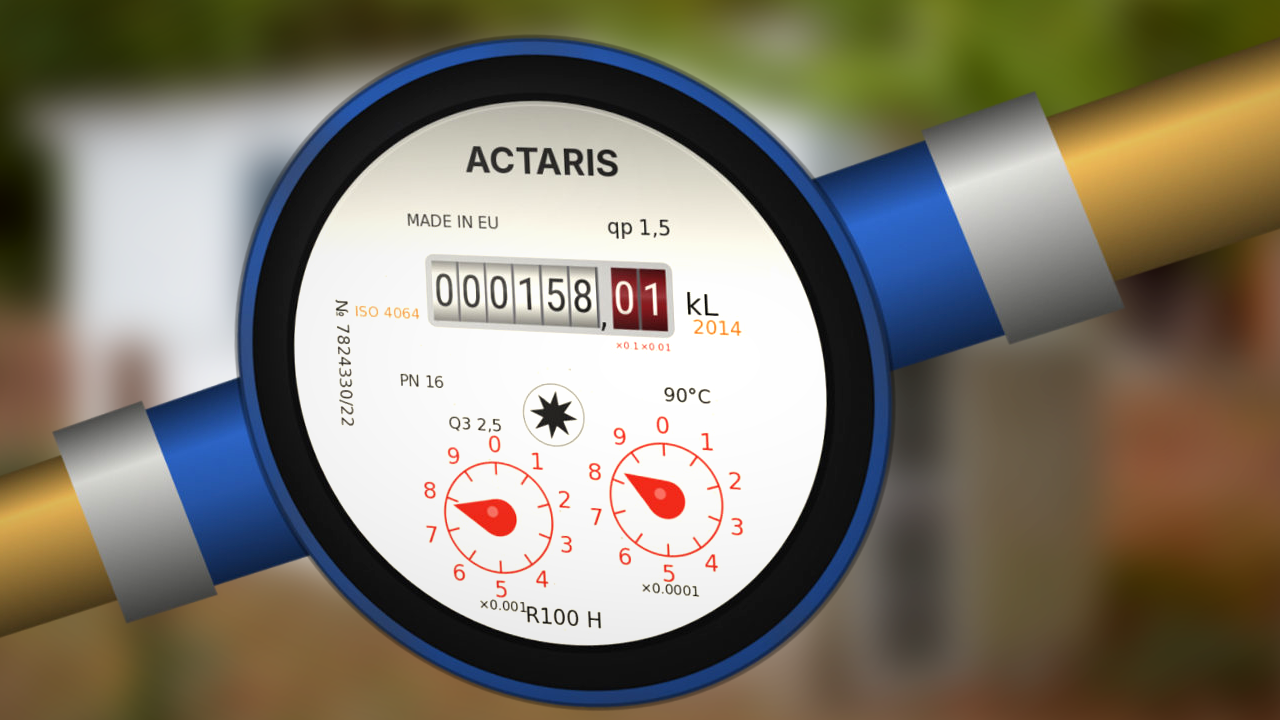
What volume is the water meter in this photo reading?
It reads 158.0178 kL
